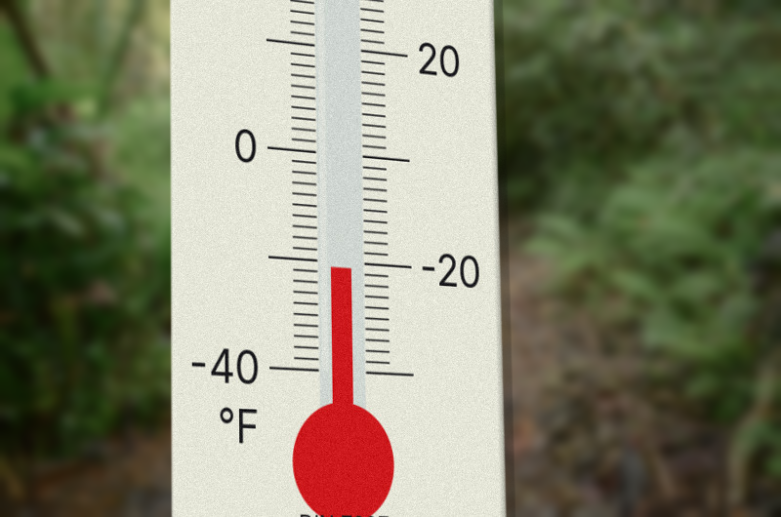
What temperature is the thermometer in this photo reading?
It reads -21 °F
